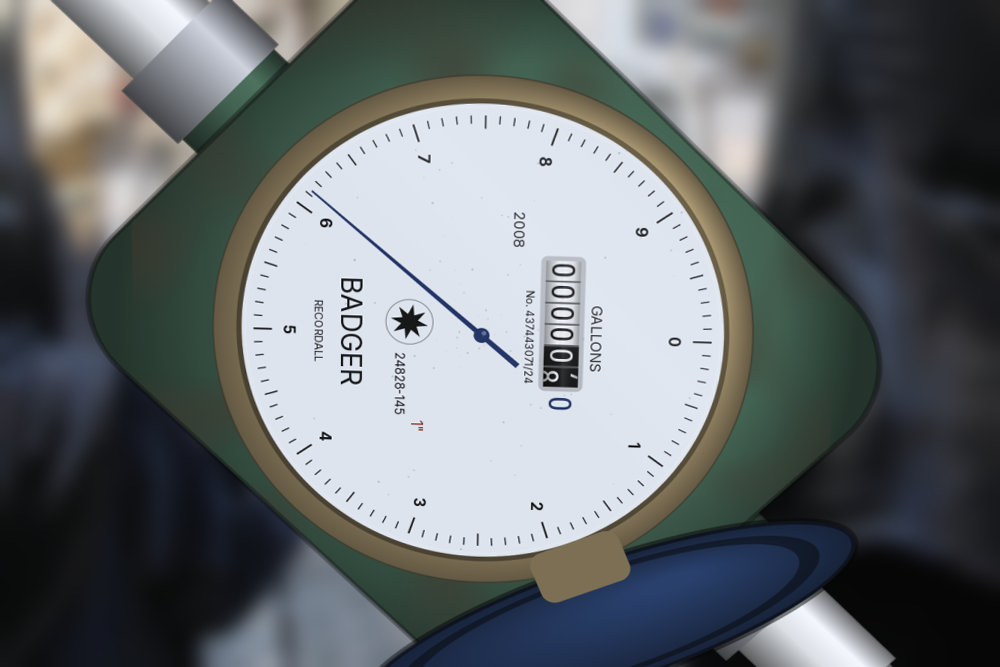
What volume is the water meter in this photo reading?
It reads 76.1 gal
